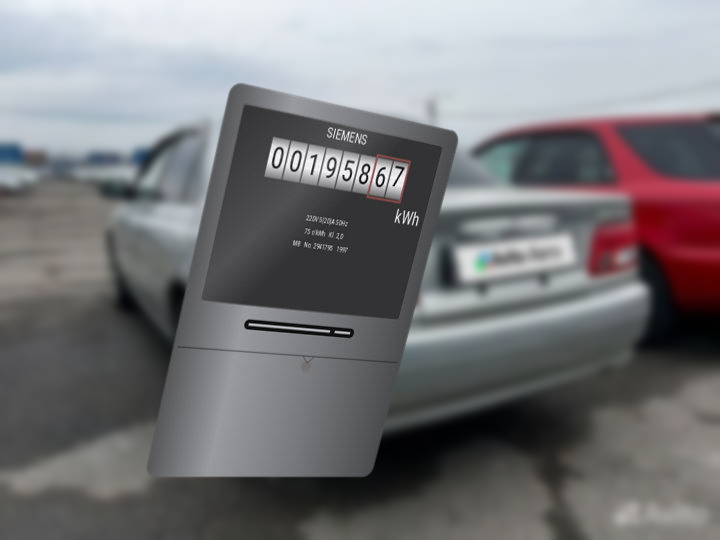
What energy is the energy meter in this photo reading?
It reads 1958.67 kWh
